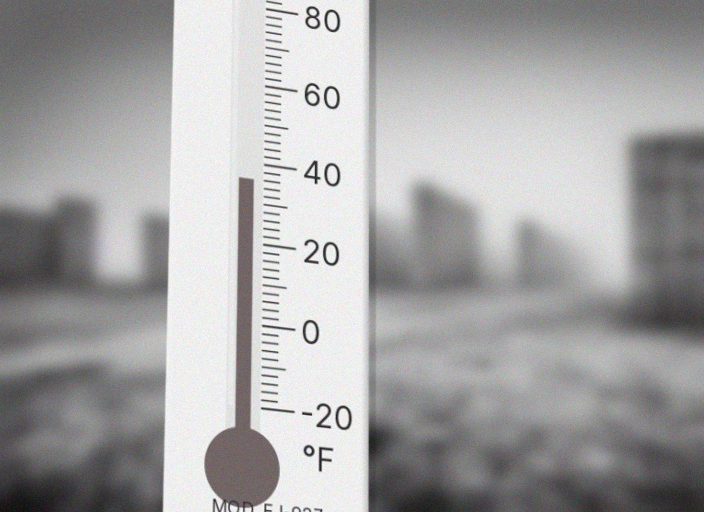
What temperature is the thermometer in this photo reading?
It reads 36 °F
